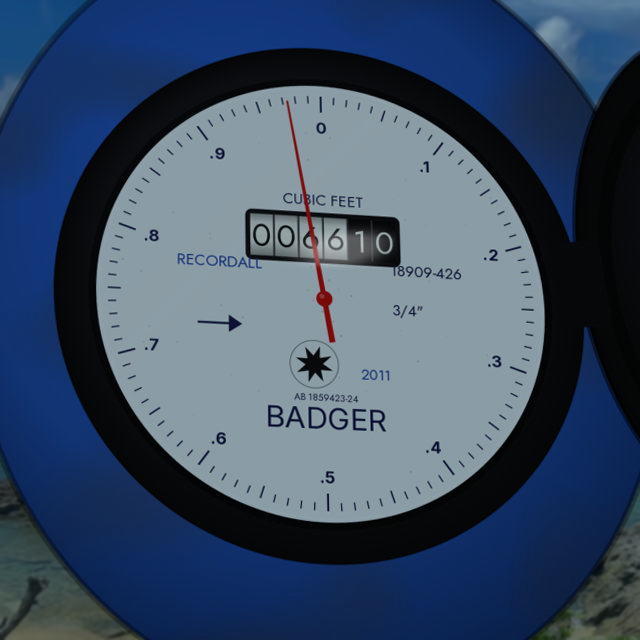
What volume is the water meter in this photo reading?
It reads 6609.97 ft³
